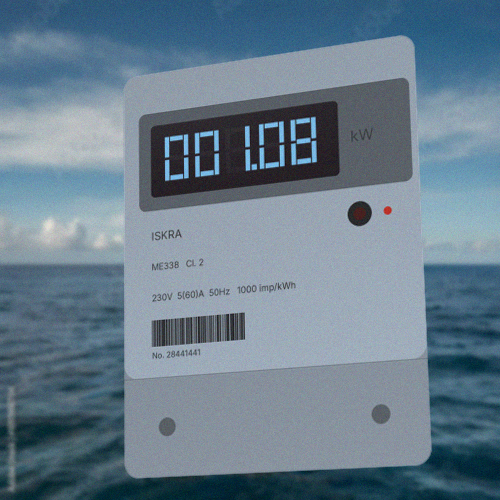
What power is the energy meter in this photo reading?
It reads 1.08 kW
